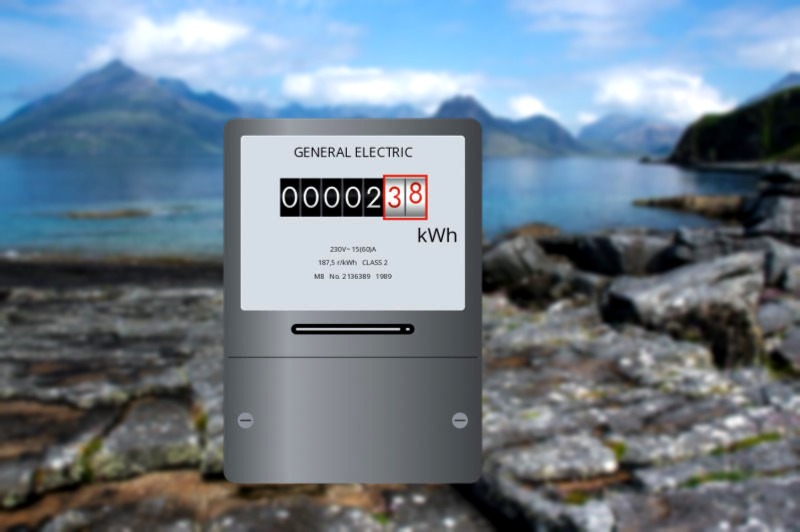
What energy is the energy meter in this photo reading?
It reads 2.38 kWh
